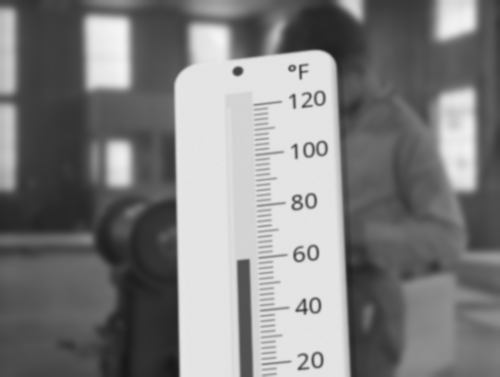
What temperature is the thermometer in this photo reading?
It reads 60 °F
